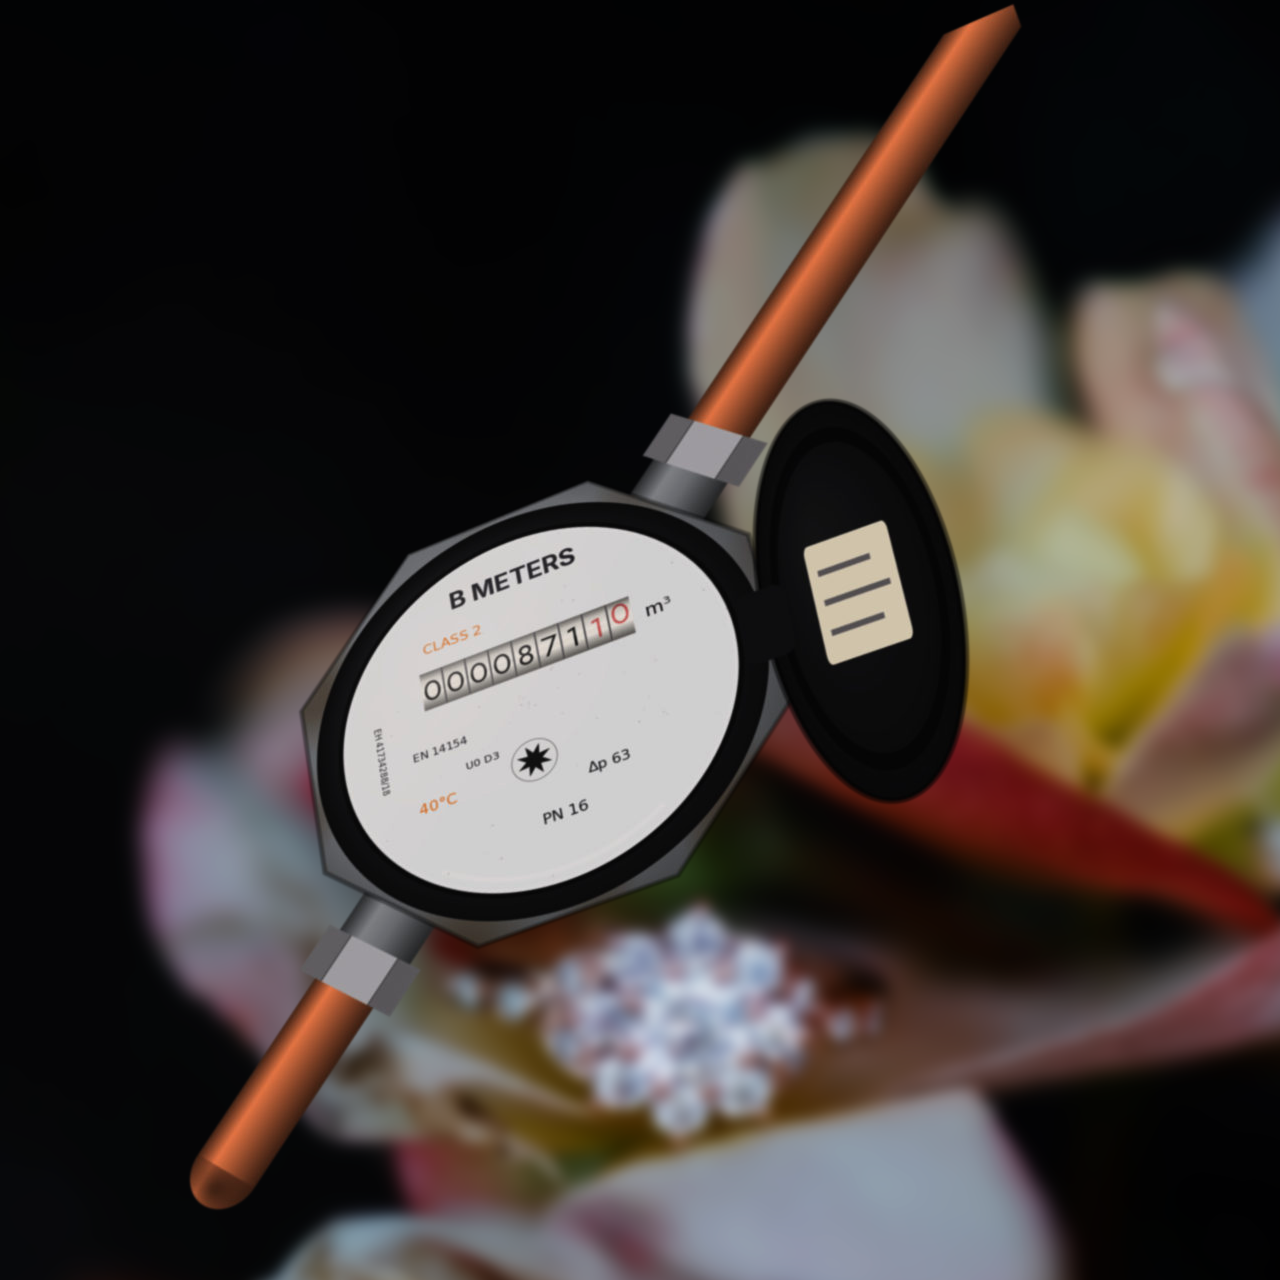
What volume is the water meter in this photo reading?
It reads 871.10 m³
